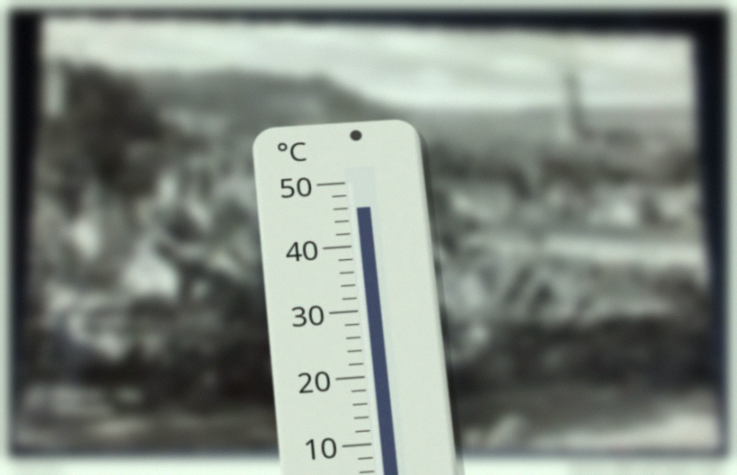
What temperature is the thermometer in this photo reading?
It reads 46 °C
